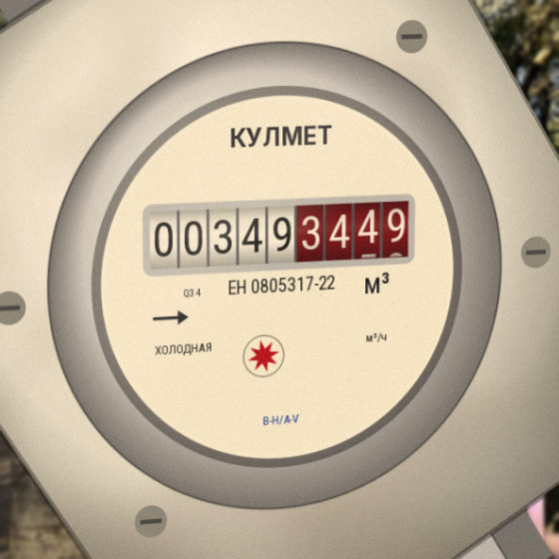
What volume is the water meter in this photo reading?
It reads 349.3449 m³
